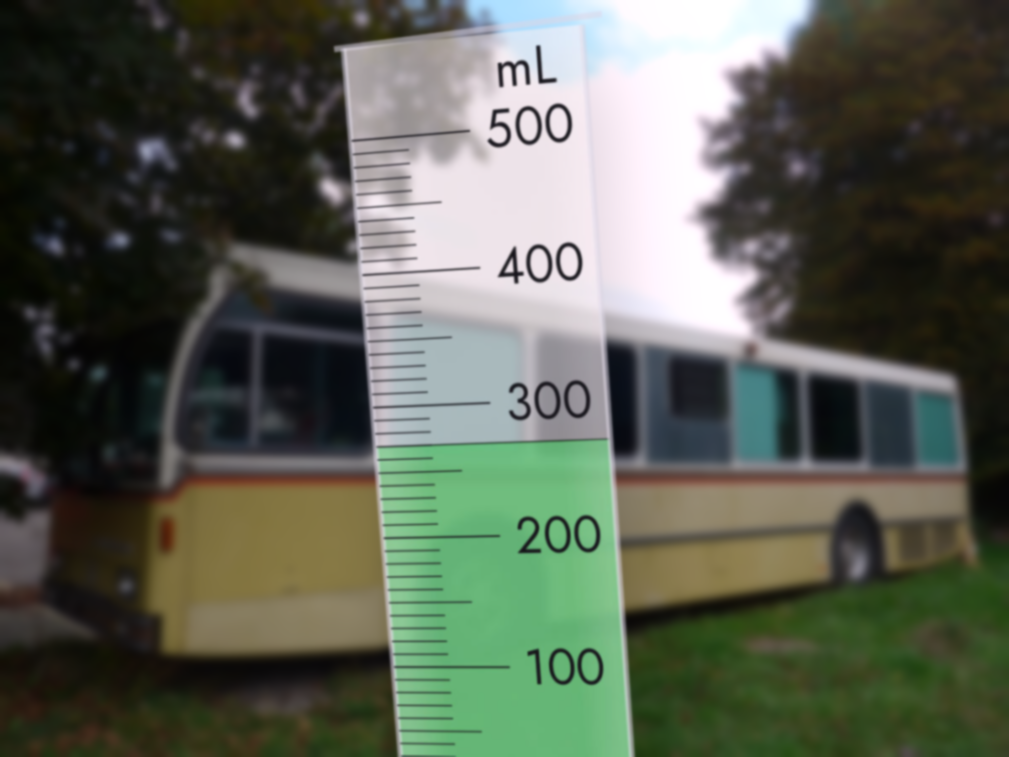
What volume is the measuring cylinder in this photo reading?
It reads 270 mL
